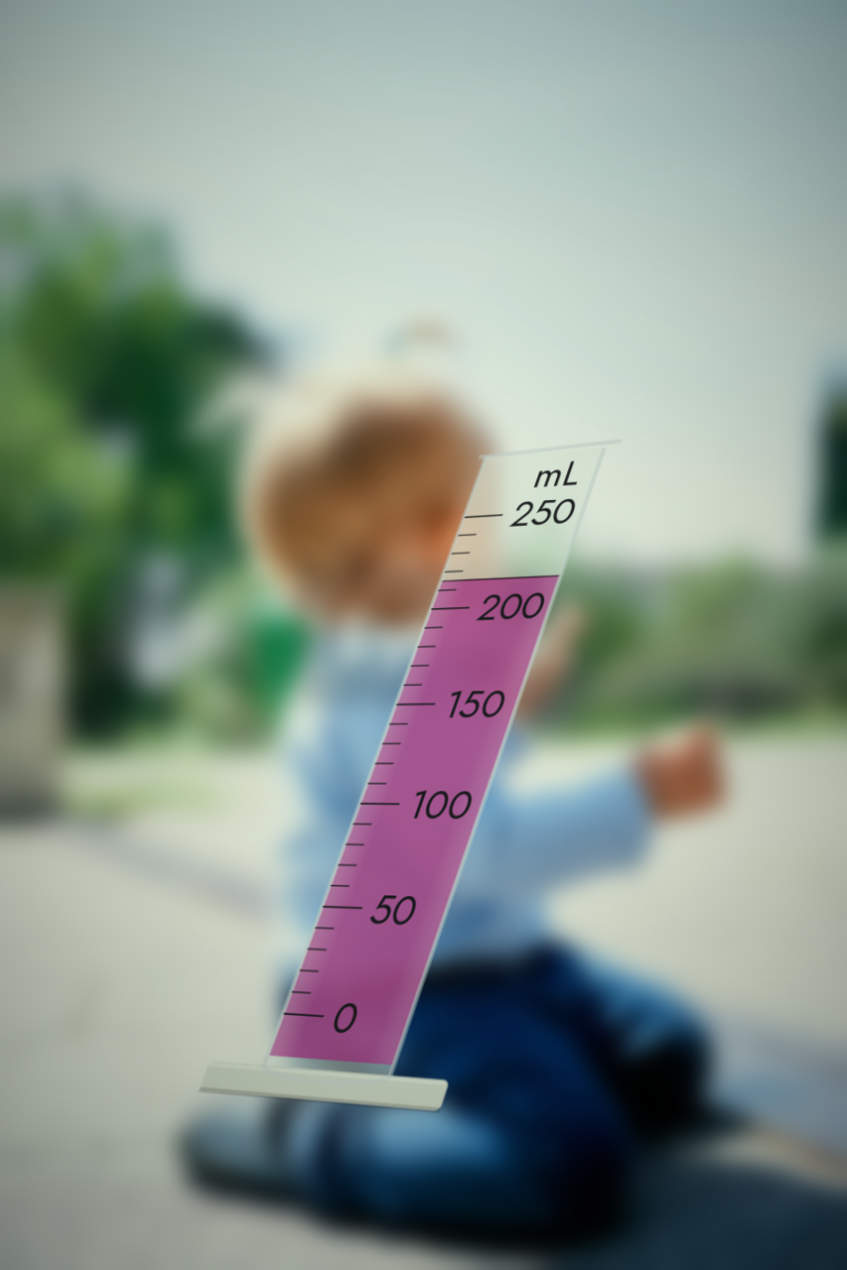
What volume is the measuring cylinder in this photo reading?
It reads 215 mL
